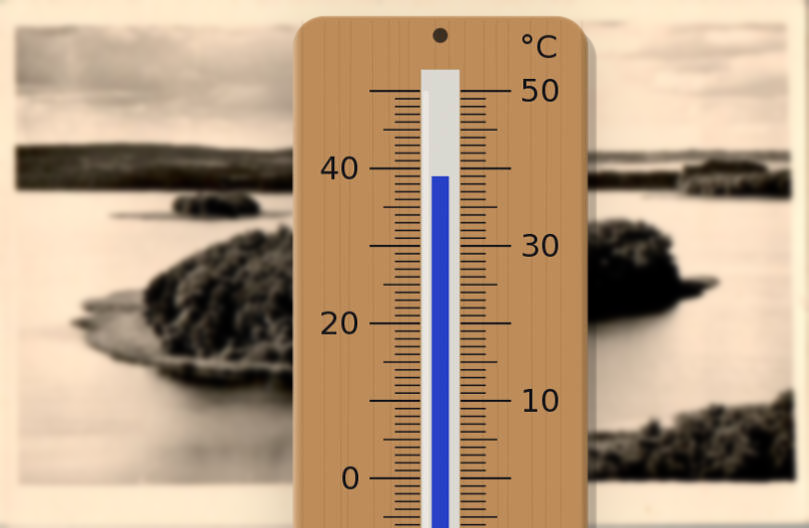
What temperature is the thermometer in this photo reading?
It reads 39 °C
